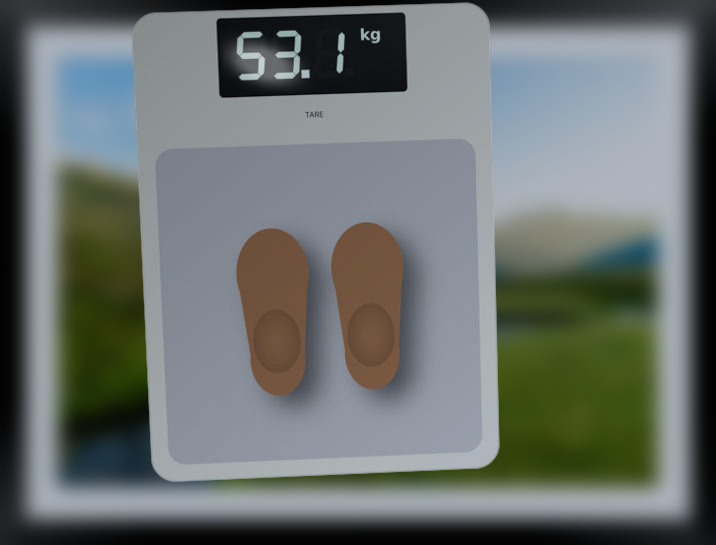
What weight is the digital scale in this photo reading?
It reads 53.1 kg
